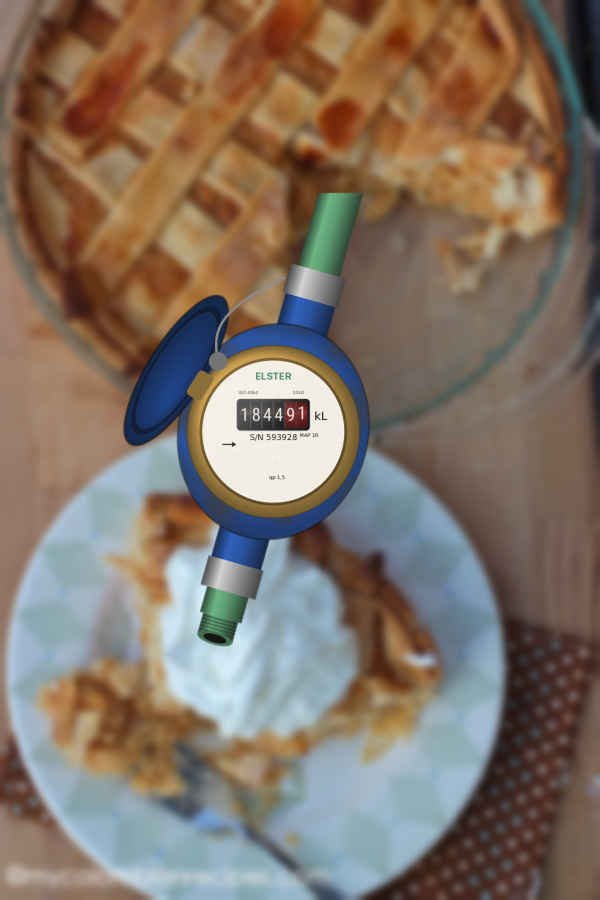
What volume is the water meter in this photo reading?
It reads 1844.91 kL
